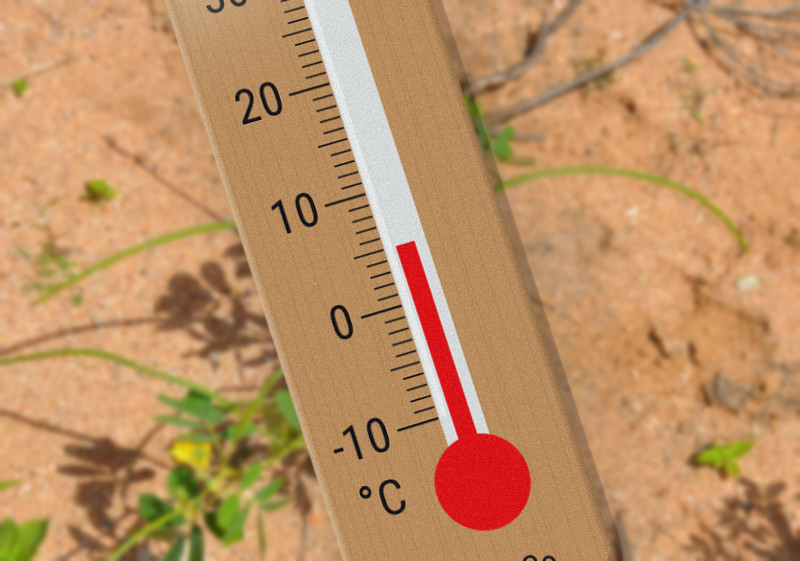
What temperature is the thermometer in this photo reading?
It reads 5 °C
